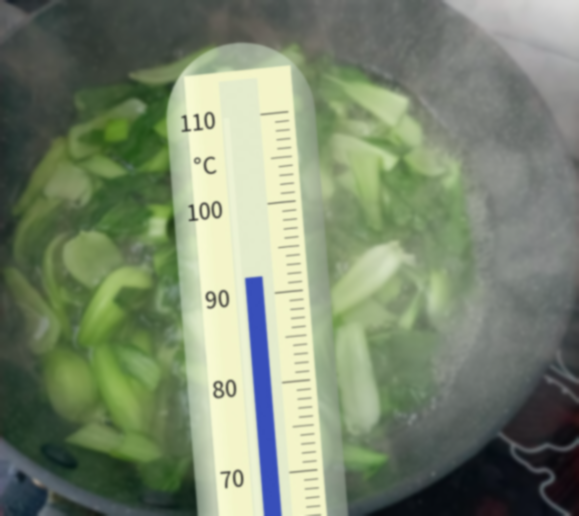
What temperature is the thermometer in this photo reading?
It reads 92 °C
